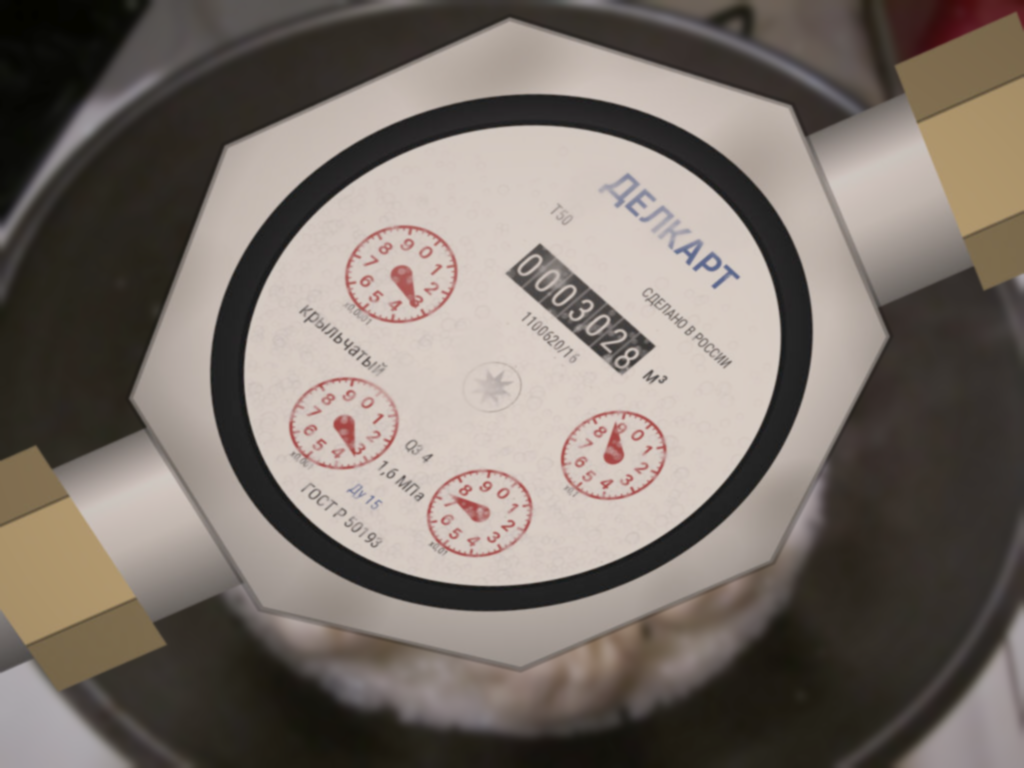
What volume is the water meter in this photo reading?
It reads 3027.8733 m³
